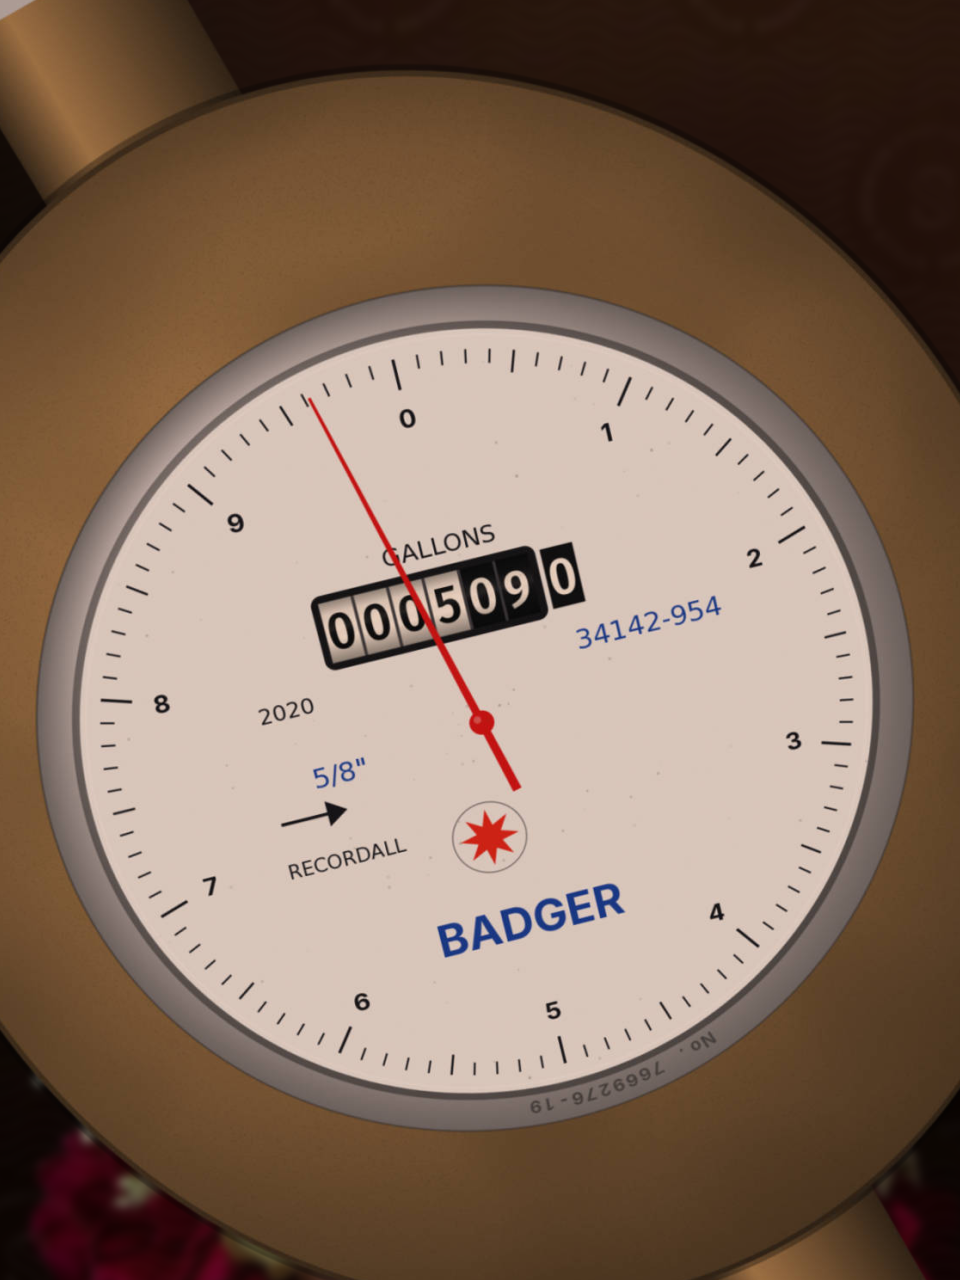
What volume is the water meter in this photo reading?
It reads 5089.6 gal
